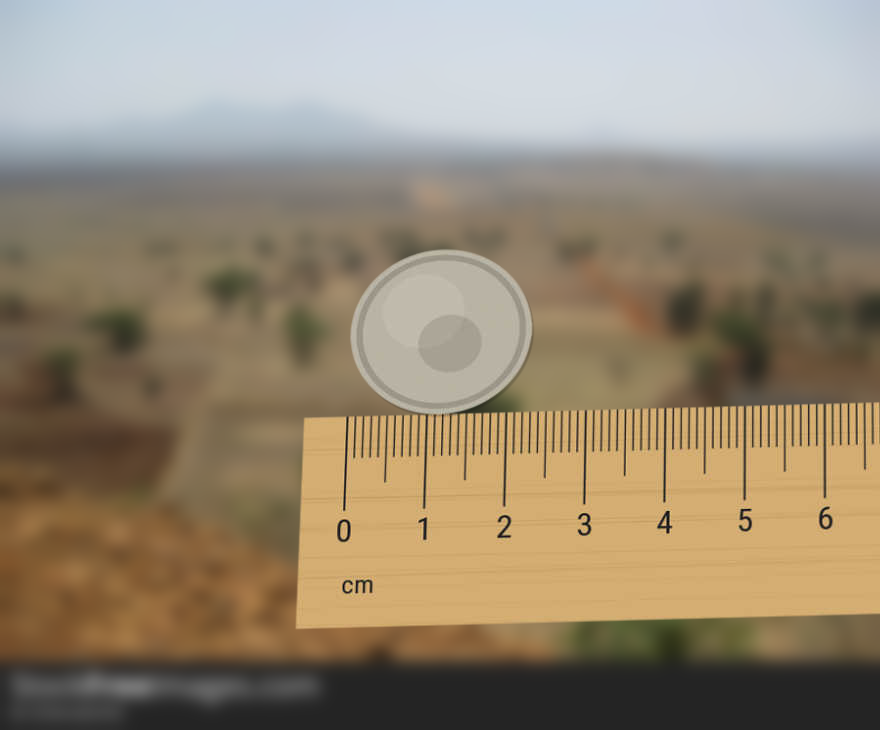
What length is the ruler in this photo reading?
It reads 2.3 cm
